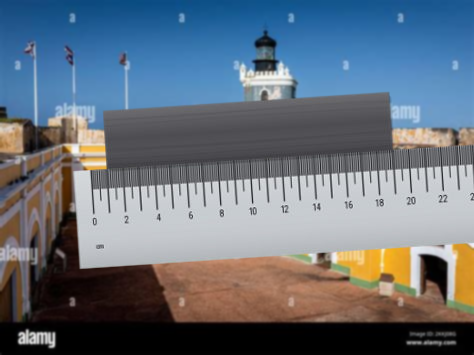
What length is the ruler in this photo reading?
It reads 18 cm
